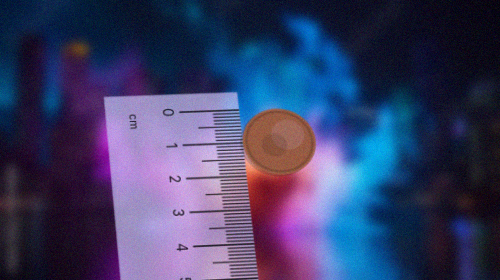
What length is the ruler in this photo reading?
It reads 2 cm
